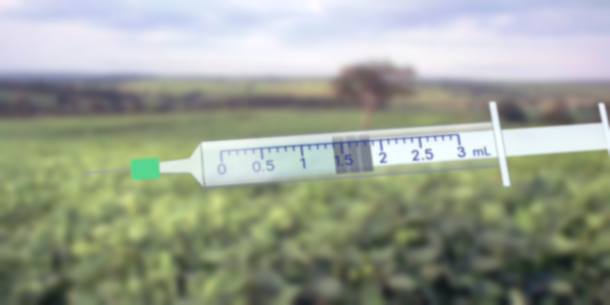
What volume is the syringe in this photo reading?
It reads 1.4 mL
